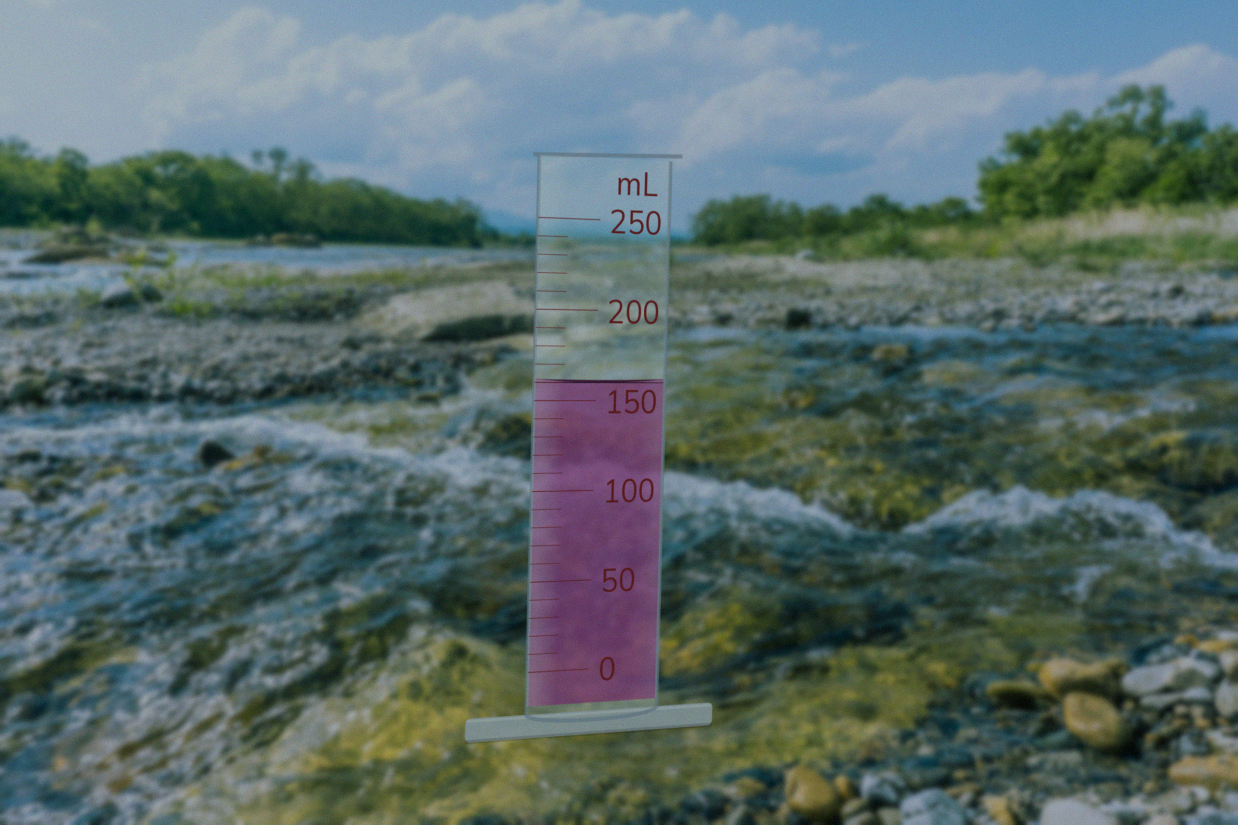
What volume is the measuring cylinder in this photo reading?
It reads 160 mL
